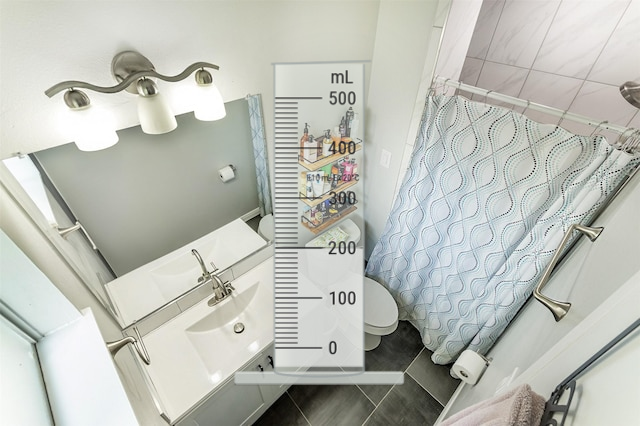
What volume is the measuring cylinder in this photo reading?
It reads 200 mL
